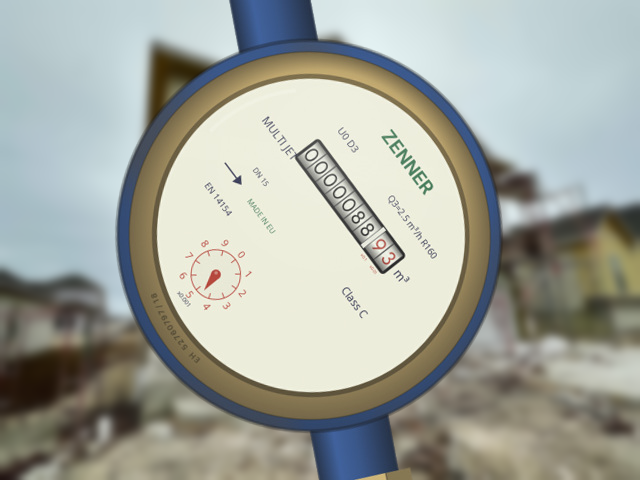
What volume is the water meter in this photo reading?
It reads 88.934 m³
